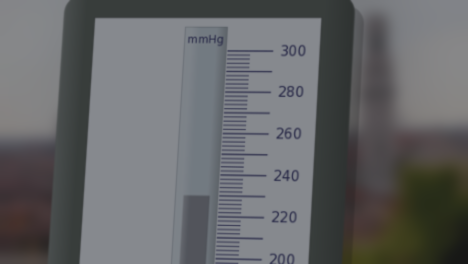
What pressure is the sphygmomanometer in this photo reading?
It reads 230 mmHg
